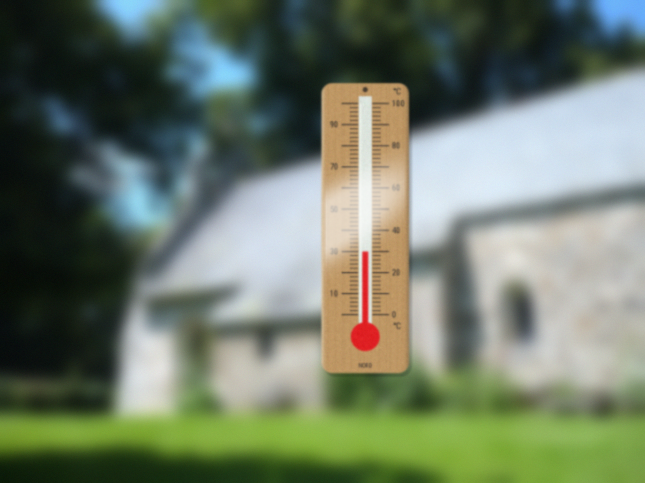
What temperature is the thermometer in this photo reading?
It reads 30 °C
